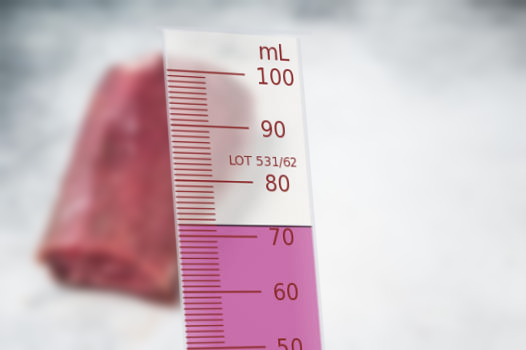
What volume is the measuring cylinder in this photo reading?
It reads 72 mL
